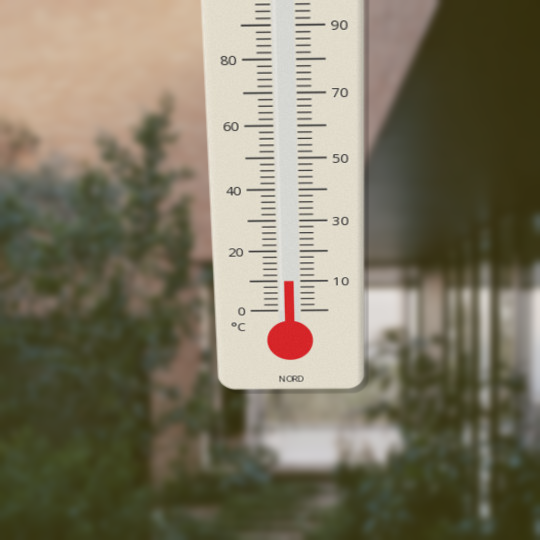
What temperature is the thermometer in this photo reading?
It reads 10 °C
